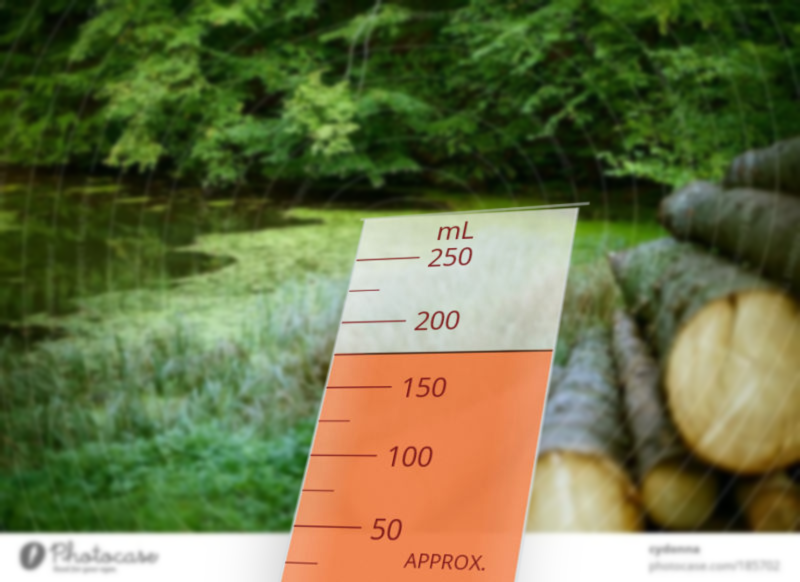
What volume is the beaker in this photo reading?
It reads 175 mL
